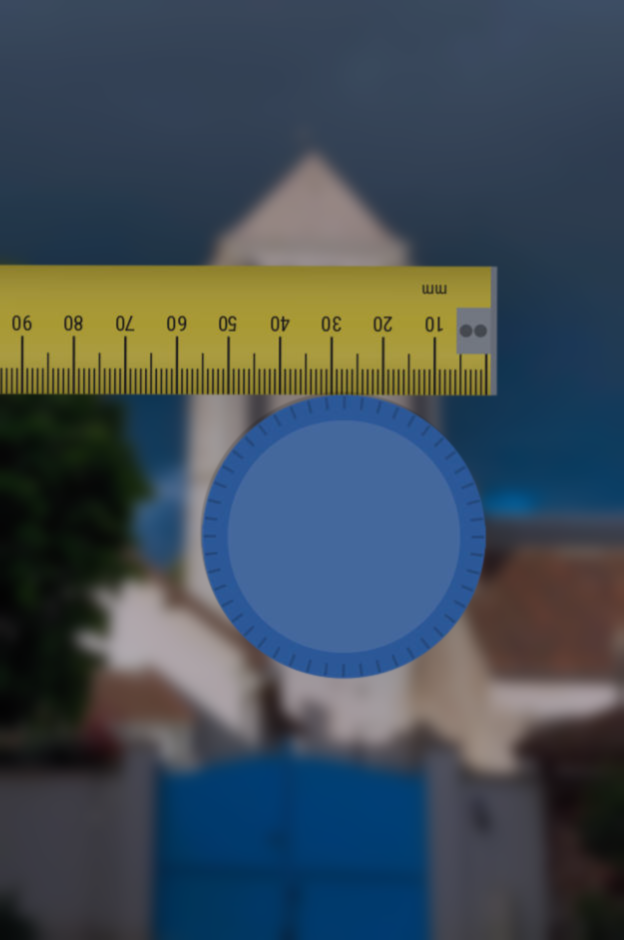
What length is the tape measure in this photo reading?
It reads 55 mm
